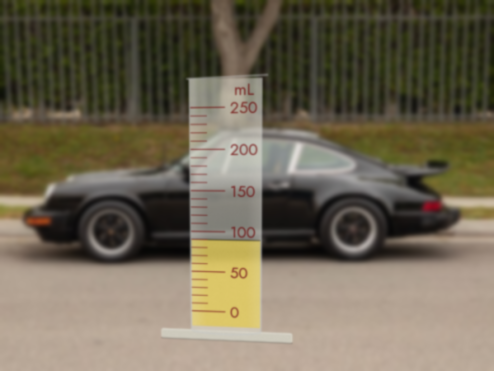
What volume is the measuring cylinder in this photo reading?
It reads 90 mL
